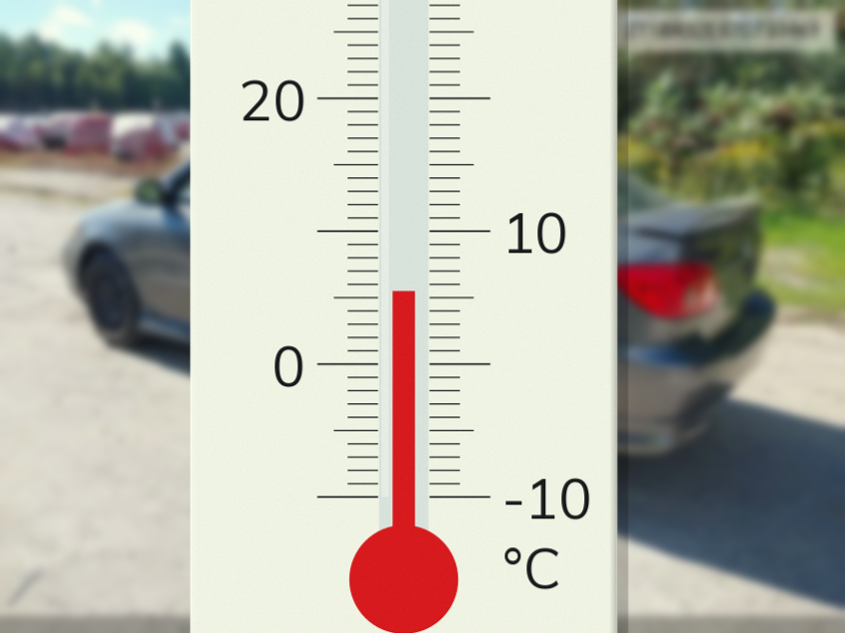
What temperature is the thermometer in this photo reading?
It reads 5.5 °C
